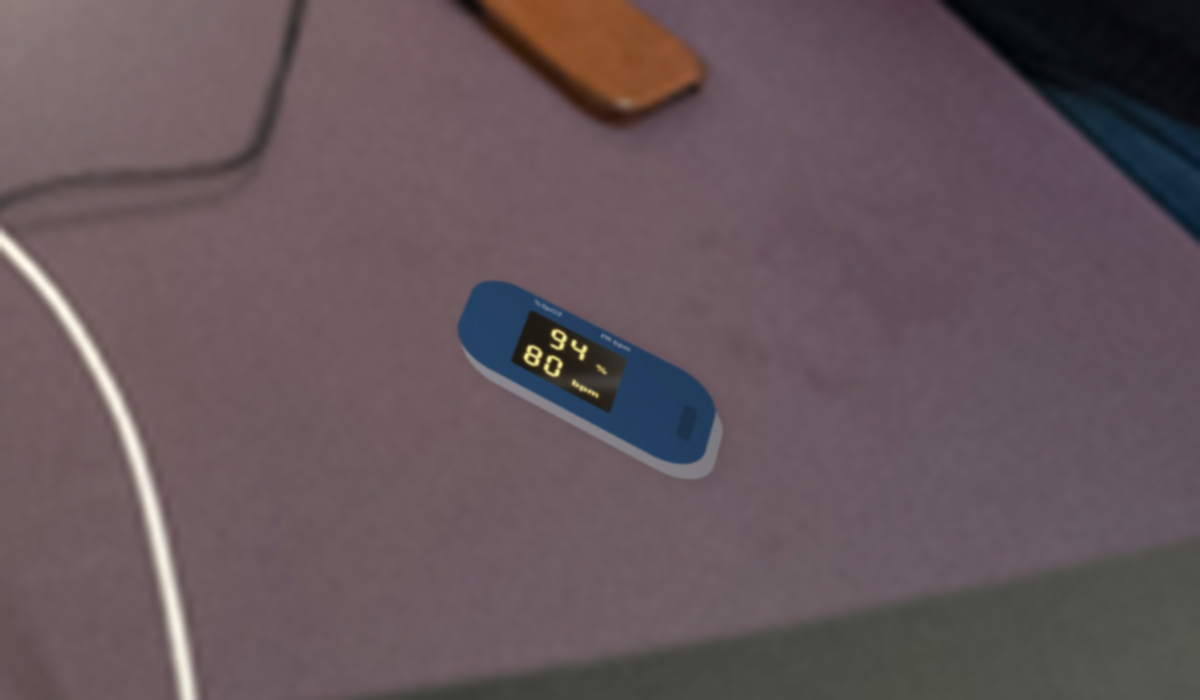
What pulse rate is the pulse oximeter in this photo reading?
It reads 80 bpm
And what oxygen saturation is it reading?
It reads 94 %
